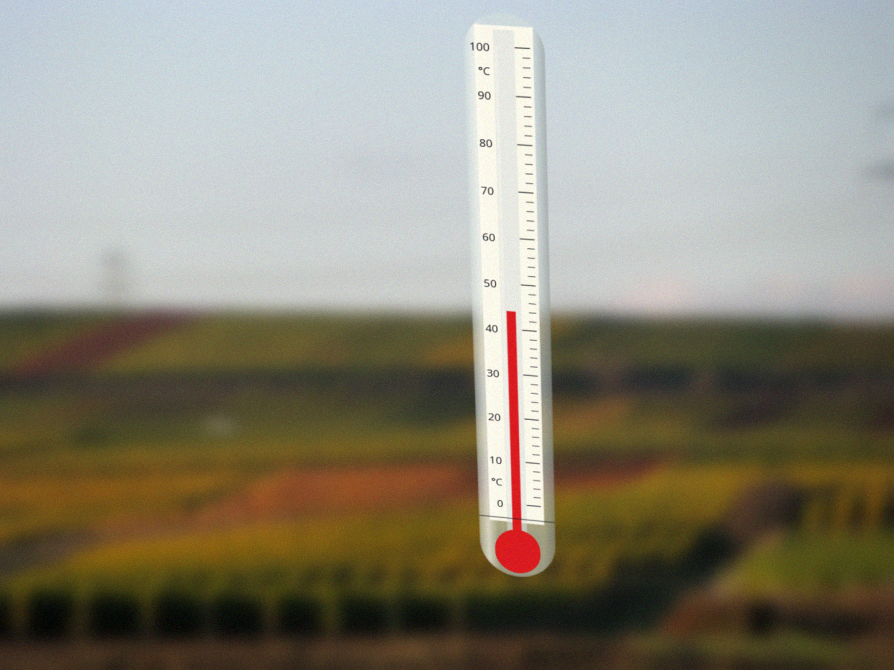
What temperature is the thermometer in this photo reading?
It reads 44 °C
